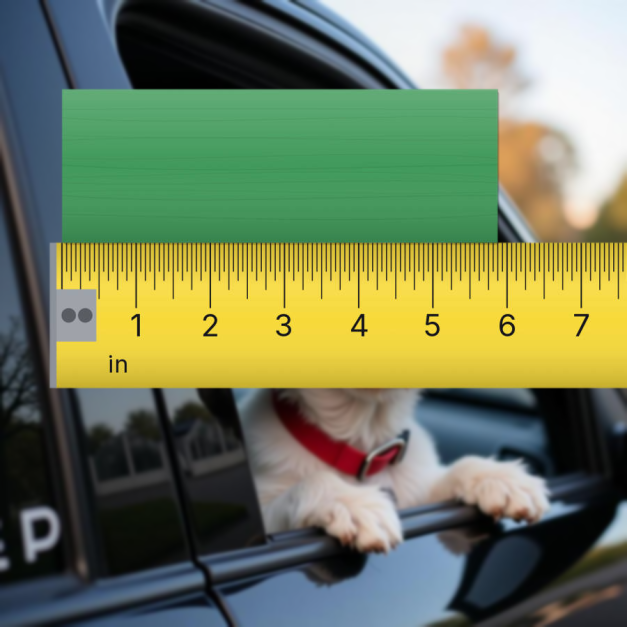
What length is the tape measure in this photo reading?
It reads 5.875 in
